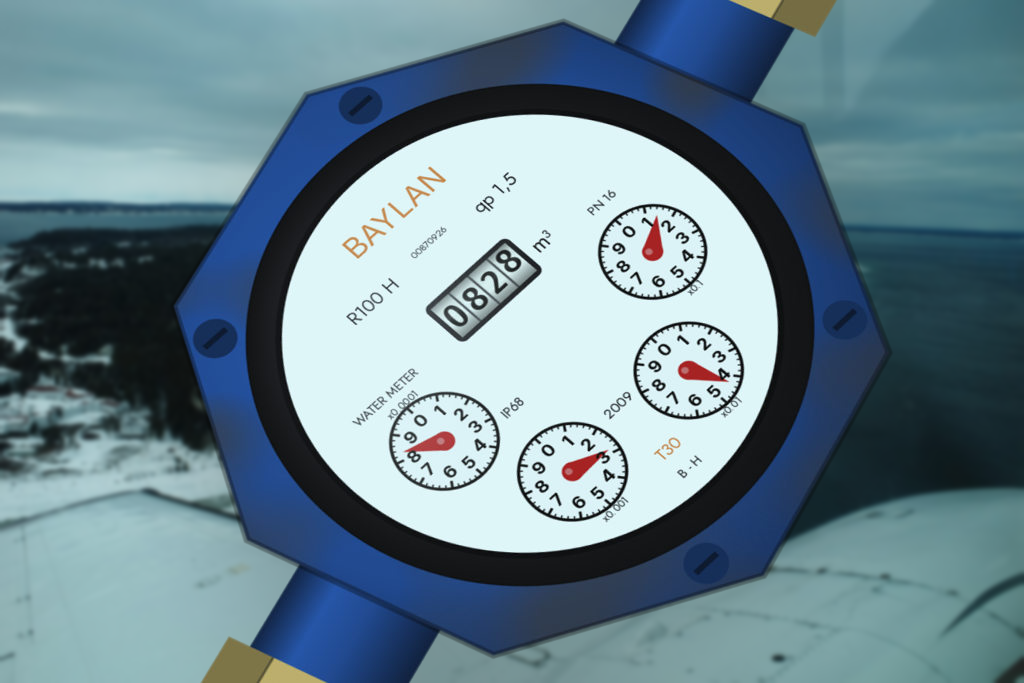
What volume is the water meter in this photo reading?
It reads 828.1428 m³
